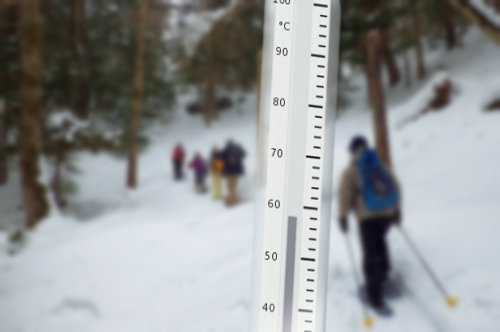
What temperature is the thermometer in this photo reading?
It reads 58 °C
